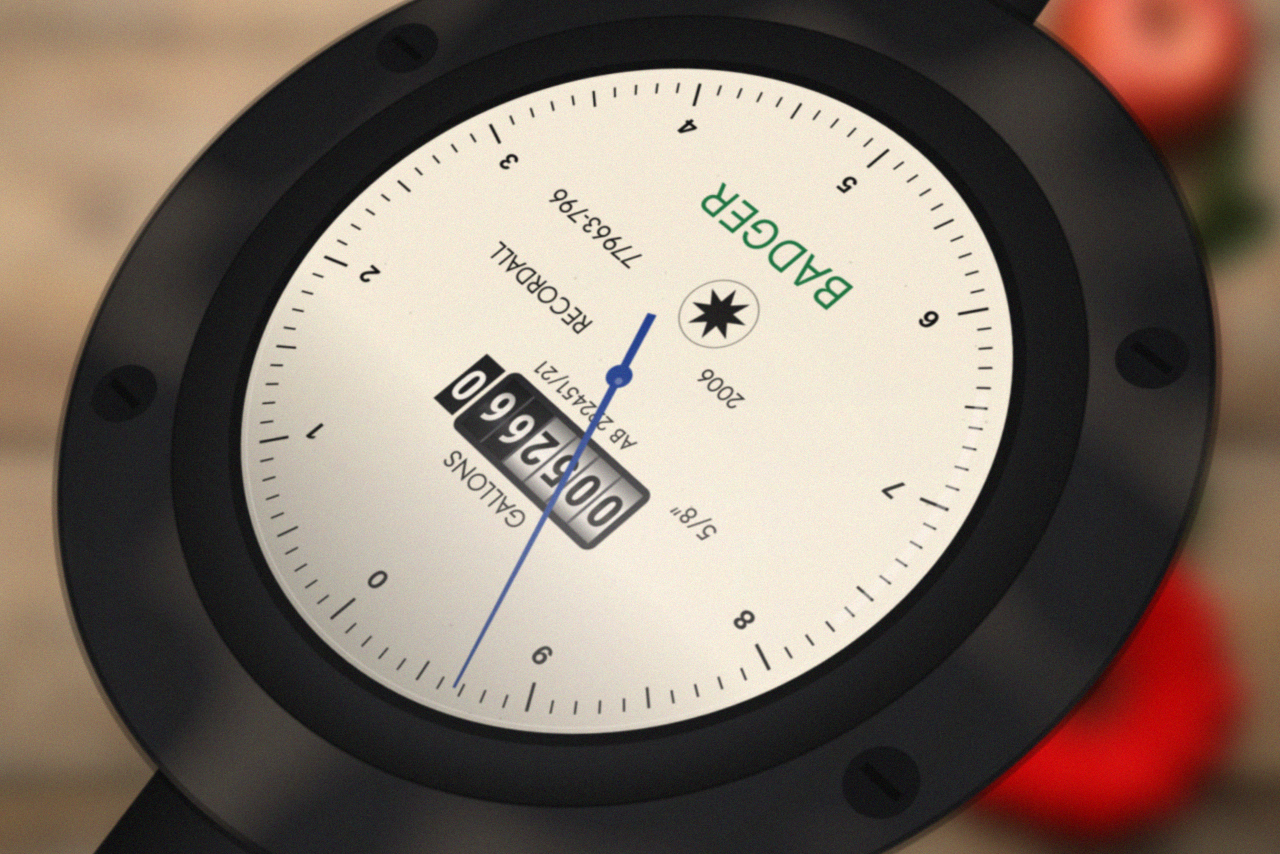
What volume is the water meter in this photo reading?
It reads 52659.3 gal
